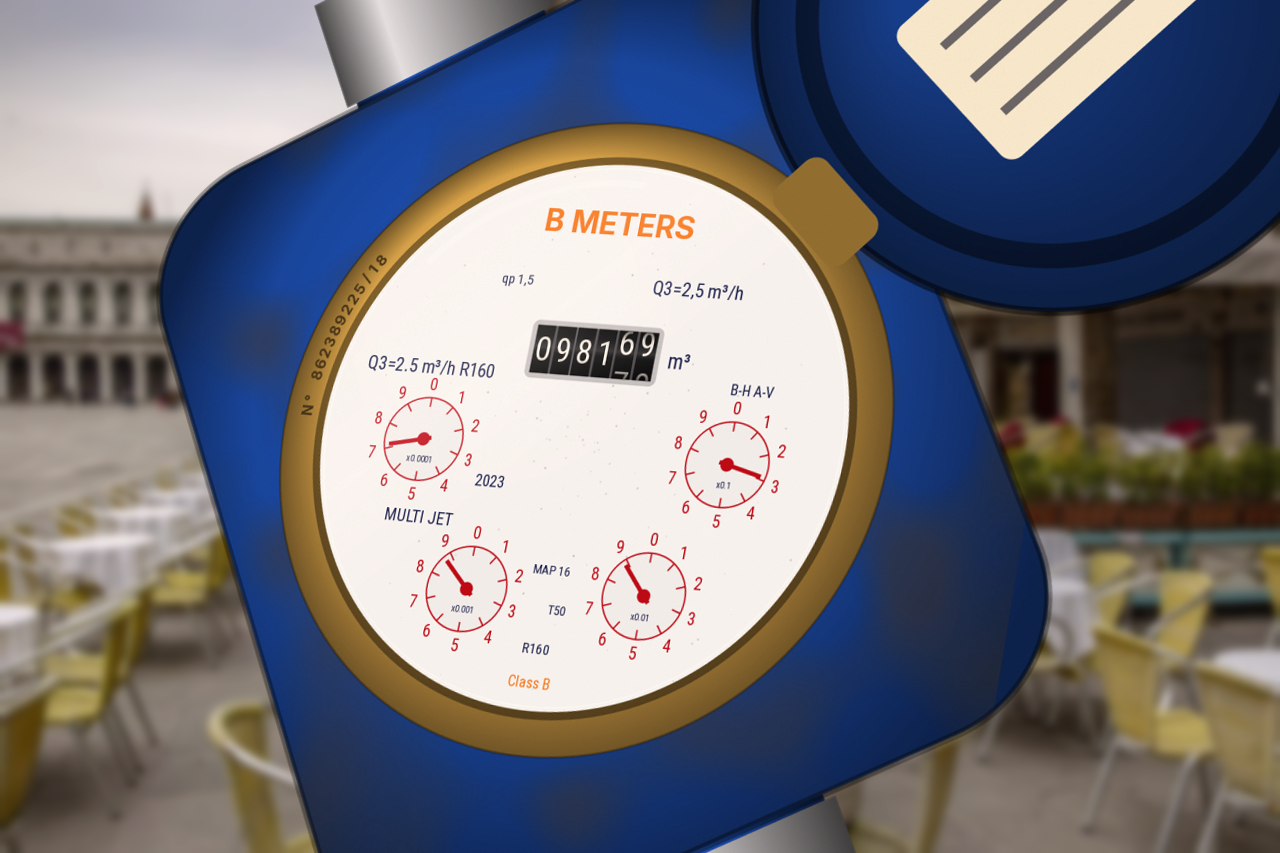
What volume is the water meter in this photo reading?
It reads 98169.2887 m³
